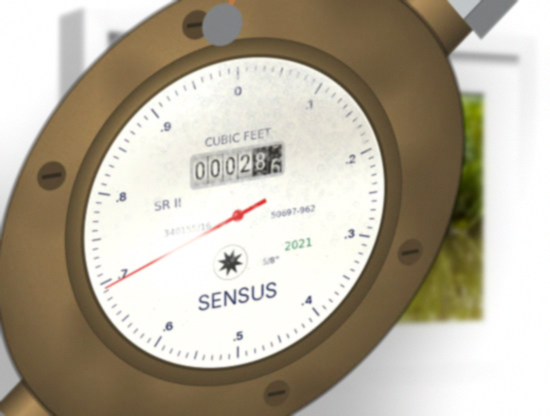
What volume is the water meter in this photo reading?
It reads 285.69 ft³
